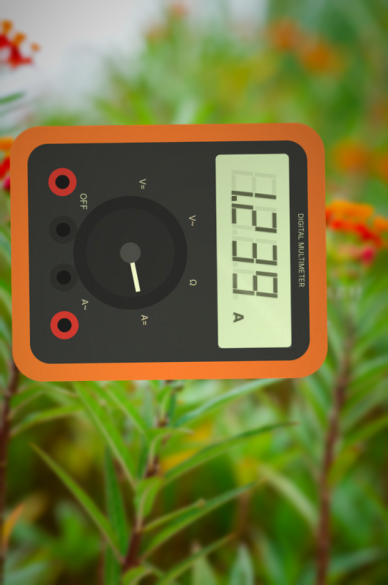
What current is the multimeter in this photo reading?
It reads 1.239 A
